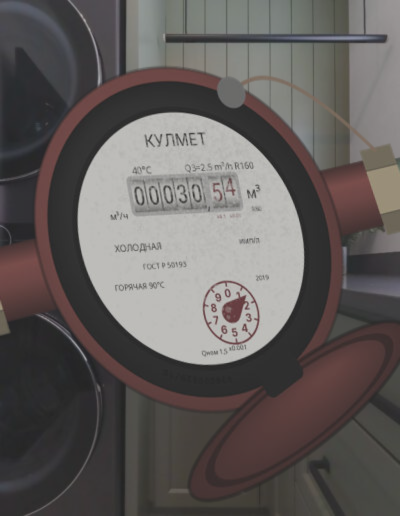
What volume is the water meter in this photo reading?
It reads 30.541 m³
